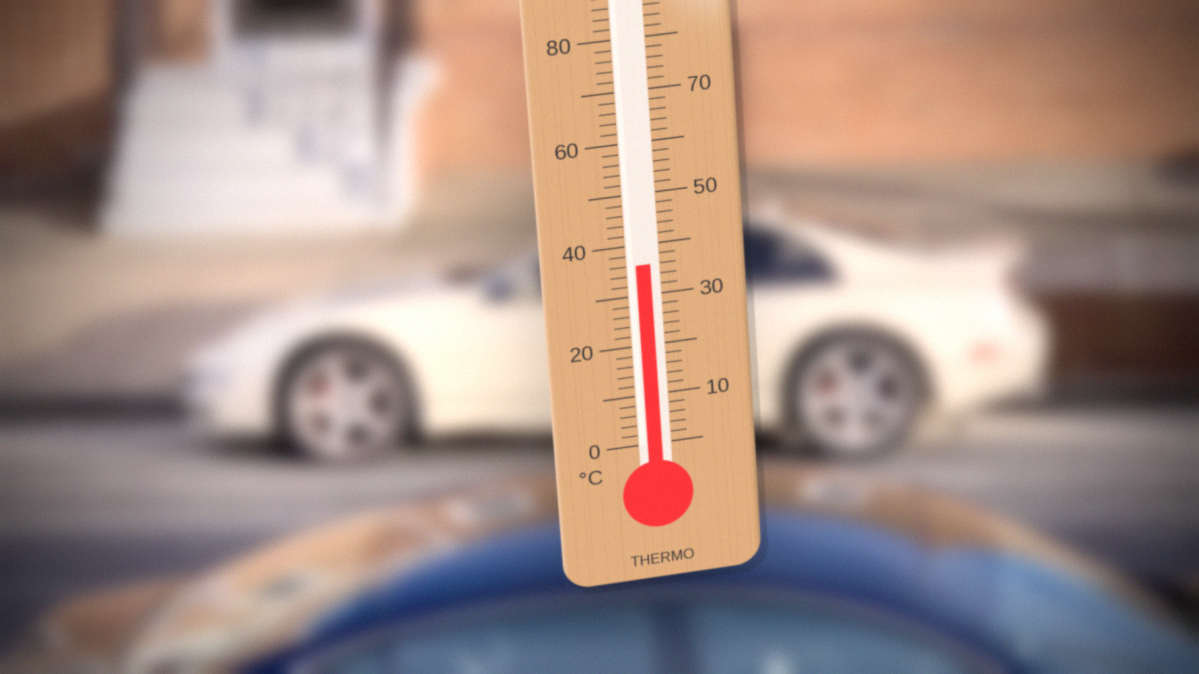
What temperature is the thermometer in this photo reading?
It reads 36 °C
